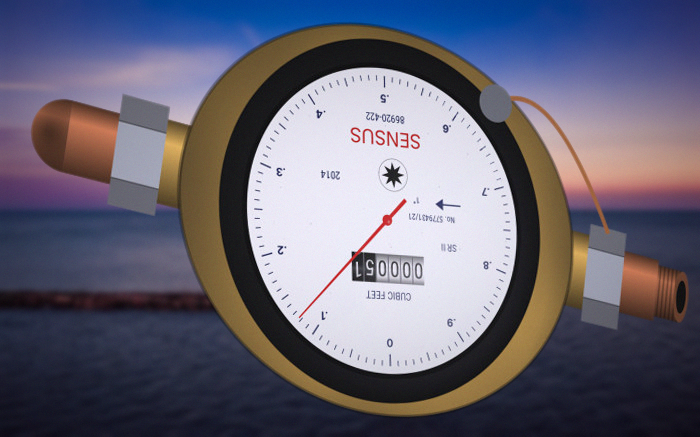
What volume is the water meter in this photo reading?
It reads 51.12 ft³
